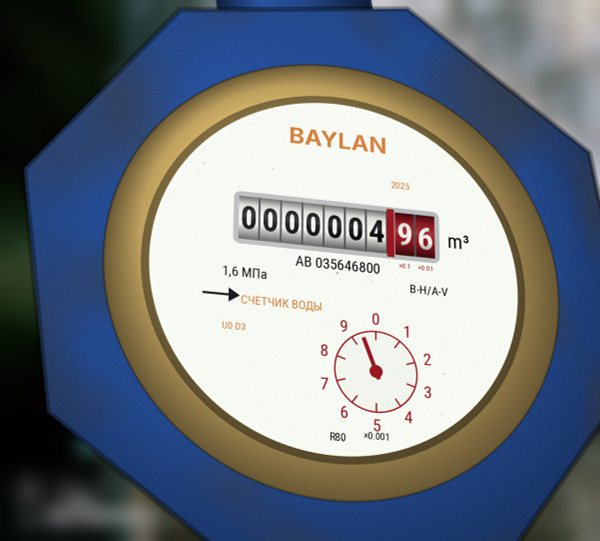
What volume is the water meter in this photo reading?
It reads 4.959 m³
